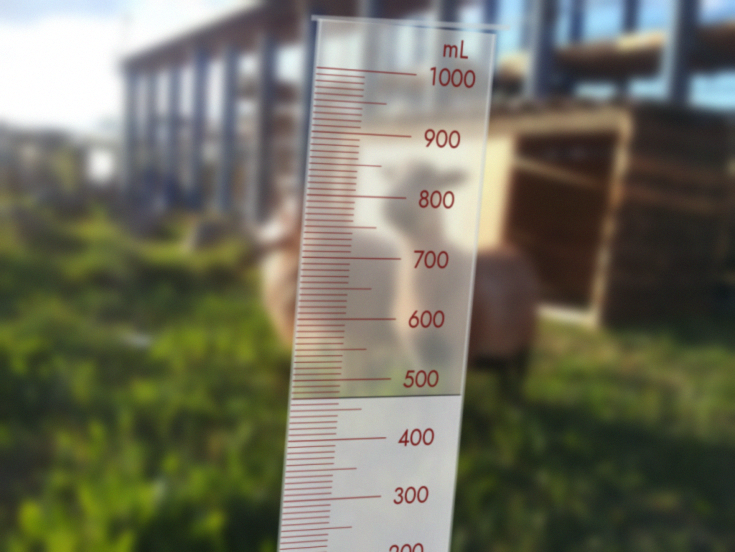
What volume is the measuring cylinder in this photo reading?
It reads 470 mL
